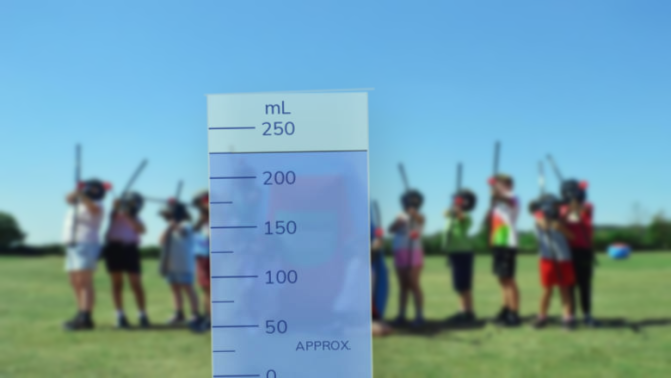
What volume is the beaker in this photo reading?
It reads 225 mL
